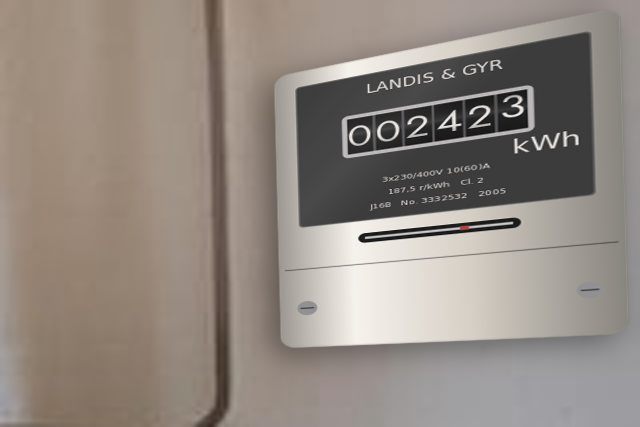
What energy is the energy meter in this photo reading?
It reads 2423 kWh
